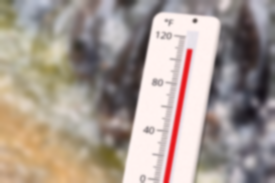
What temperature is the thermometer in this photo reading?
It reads 110 °F
